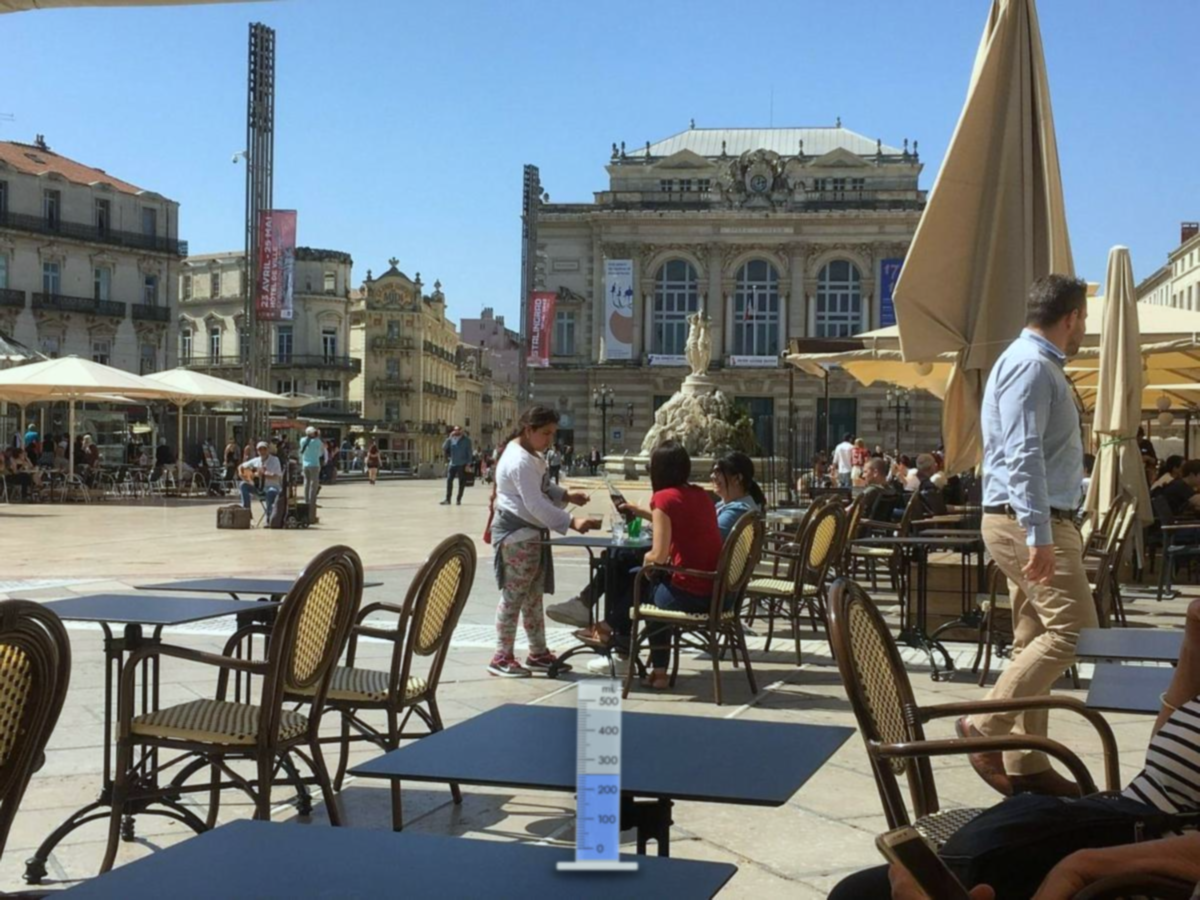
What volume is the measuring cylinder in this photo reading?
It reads 250 mL
